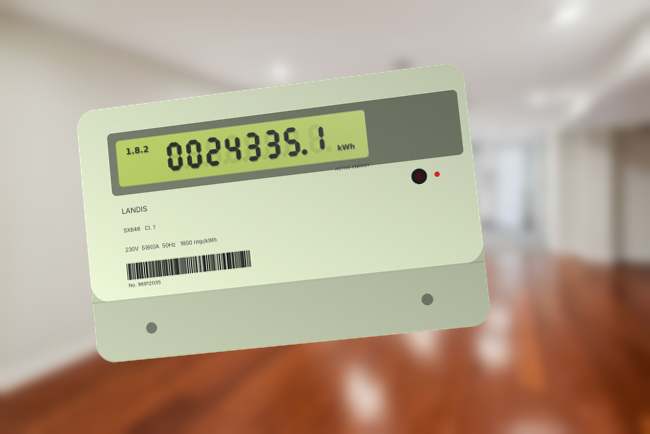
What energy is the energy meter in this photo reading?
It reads 24335.1 kWh
